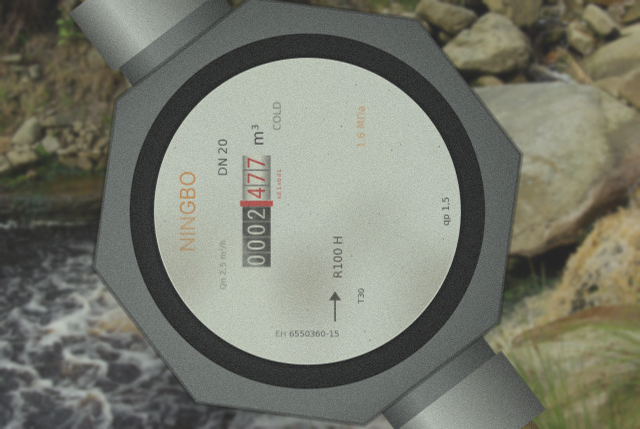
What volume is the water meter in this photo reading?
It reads 2.477 m³
